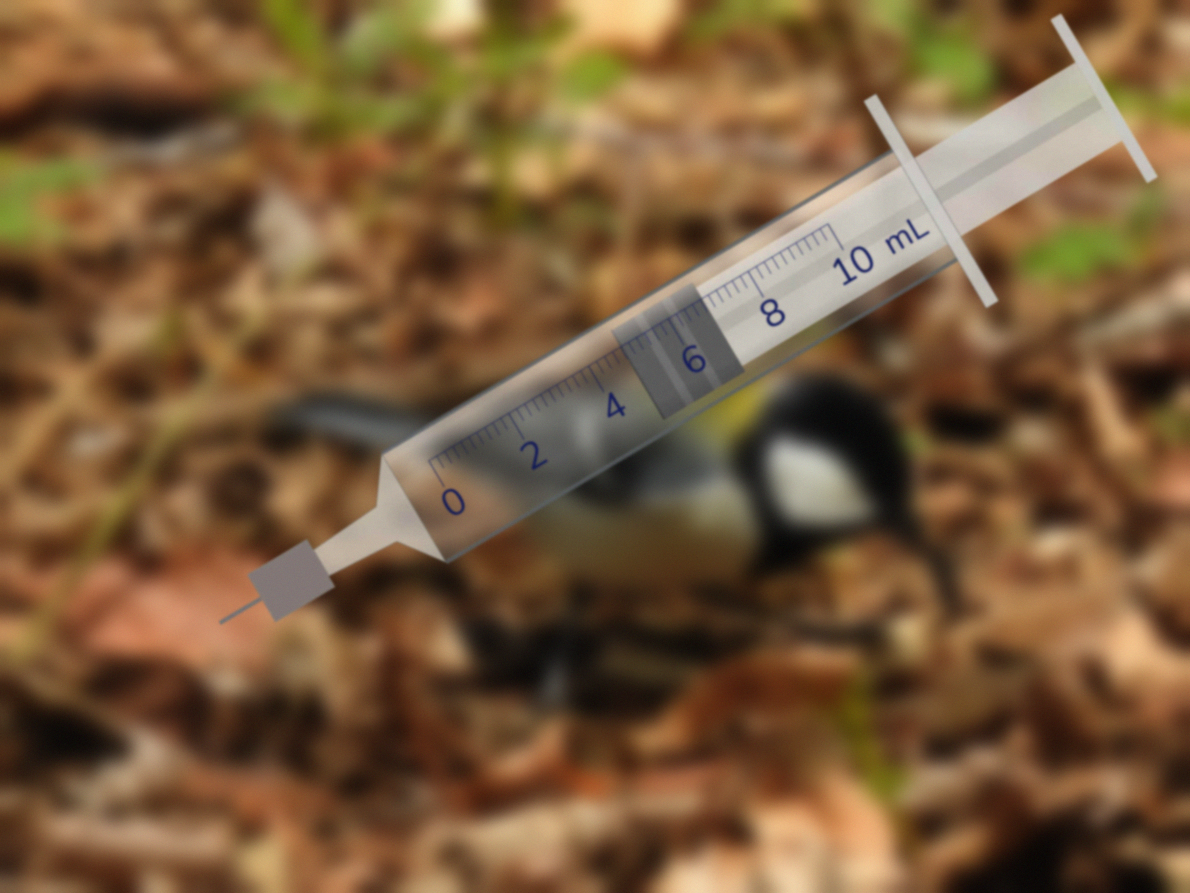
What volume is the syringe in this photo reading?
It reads 4.8 mL
